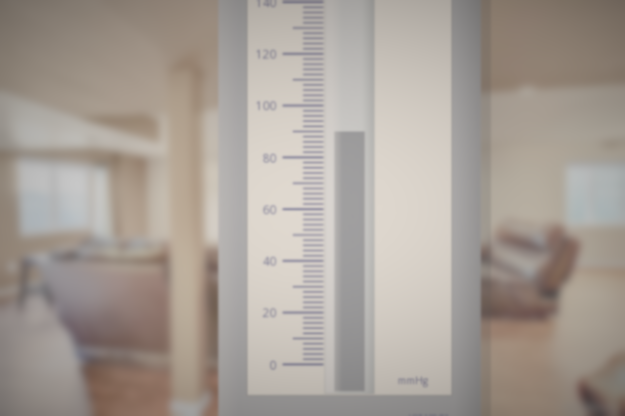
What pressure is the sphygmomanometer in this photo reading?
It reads 90 mmHg
